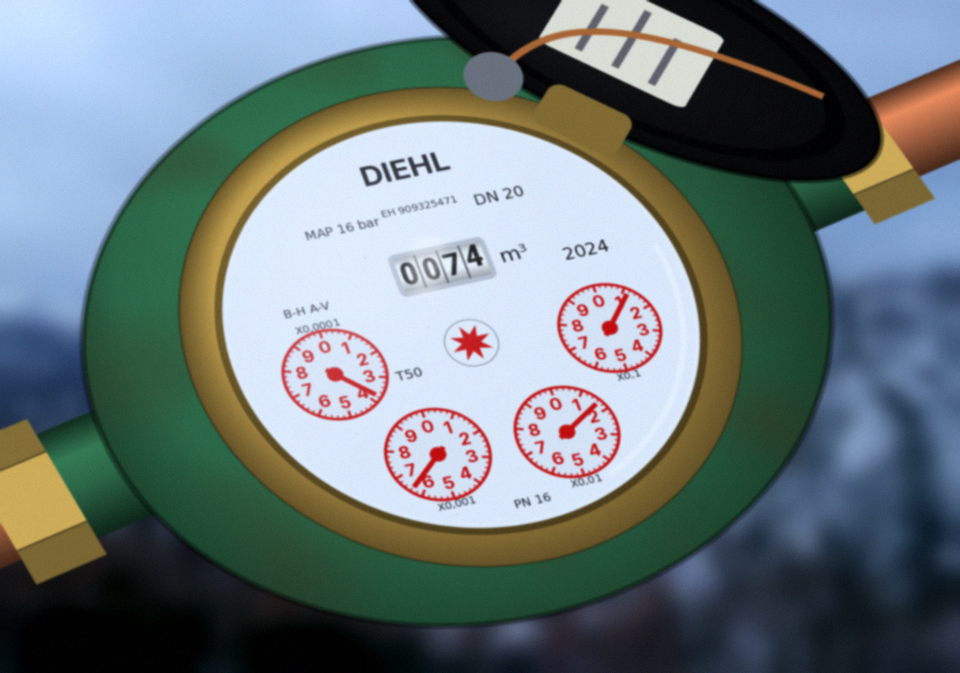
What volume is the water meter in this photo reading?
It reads 74.1163 m³
